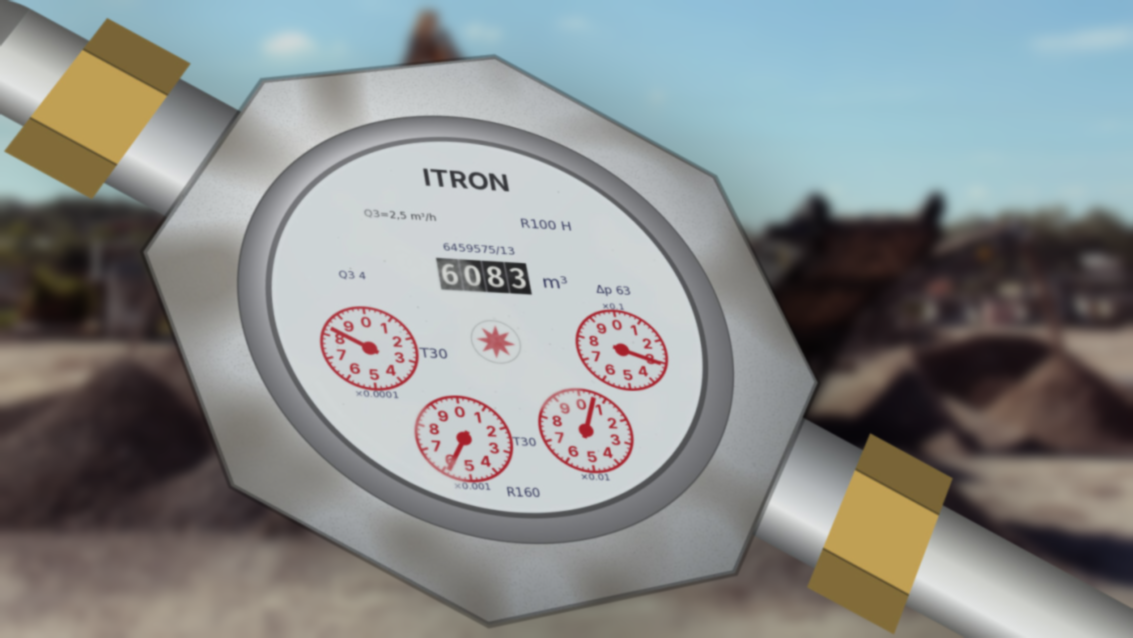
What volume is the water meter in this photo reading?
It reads 6083.3058 m³
